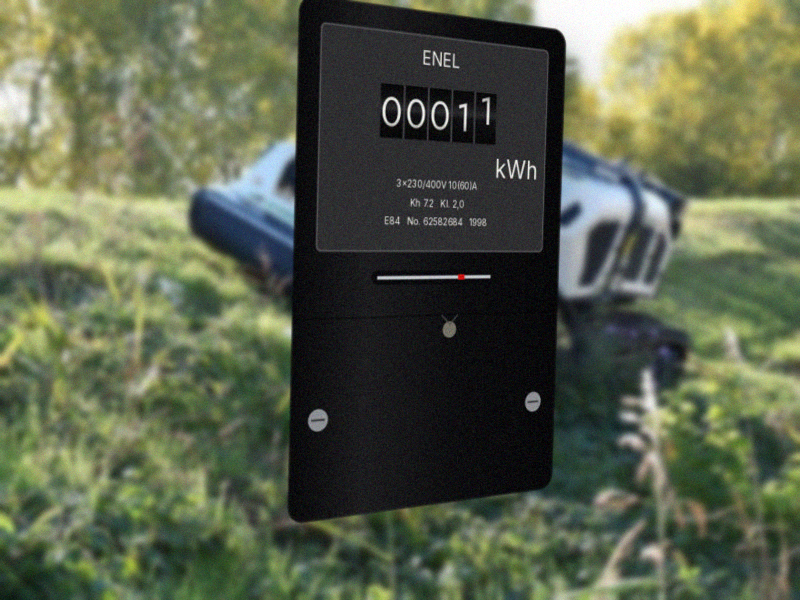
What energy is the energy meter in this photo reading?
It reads 11 kWh
